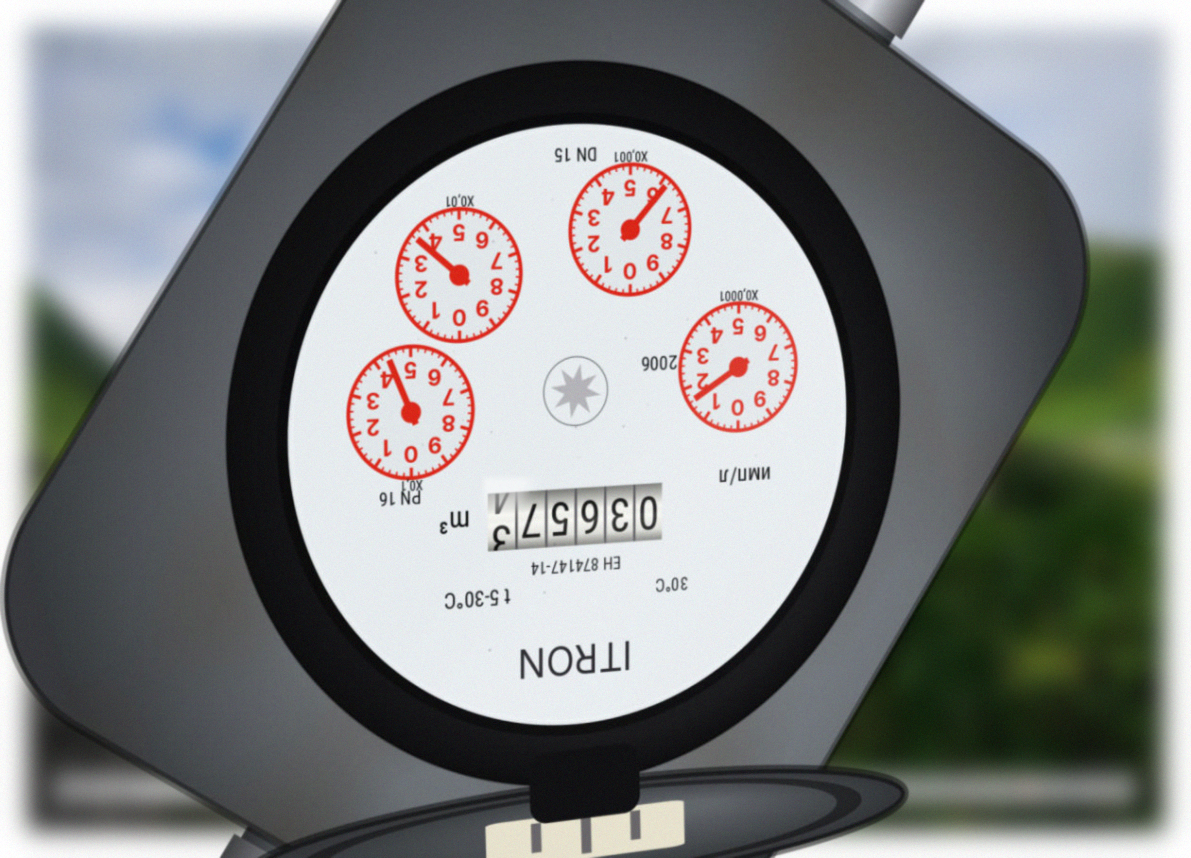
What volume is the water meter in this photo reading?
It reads 36573.4361 m³
